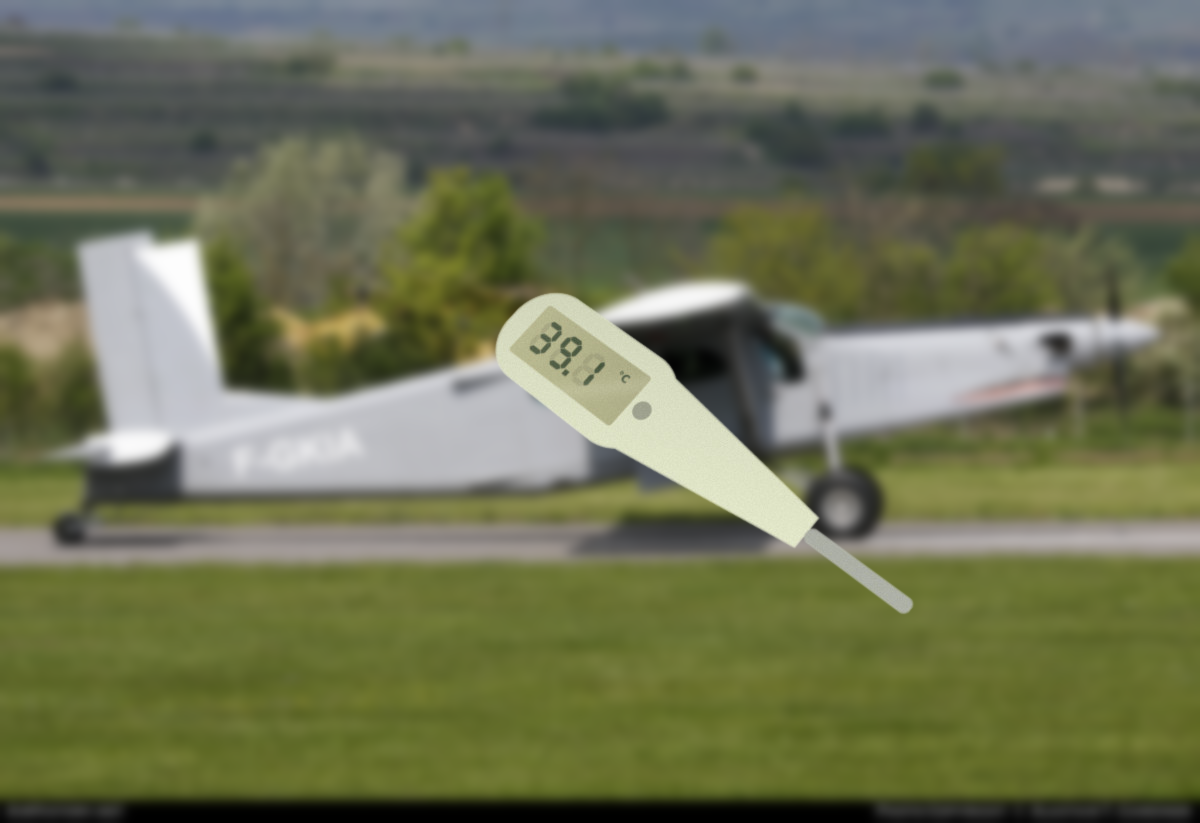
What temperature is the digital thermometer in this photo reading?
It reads 39.1 °C
